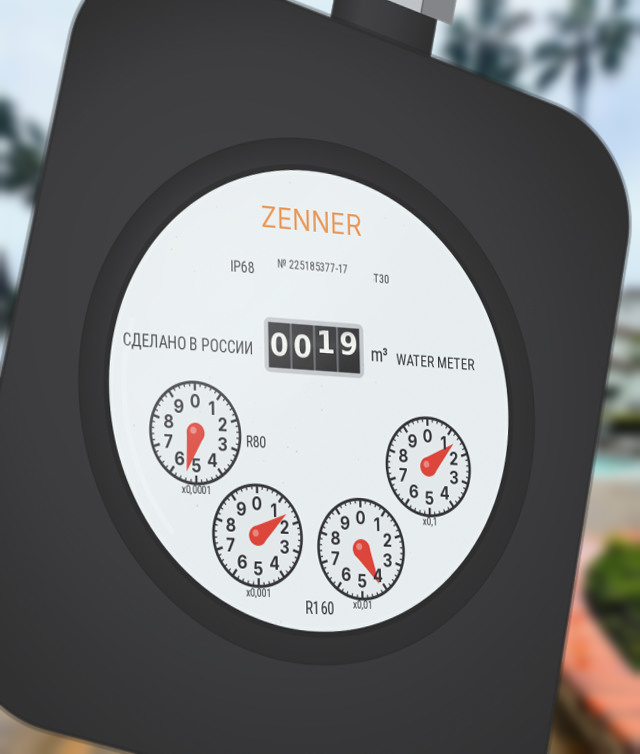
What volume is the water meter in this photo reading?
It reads 19.1415 m³
